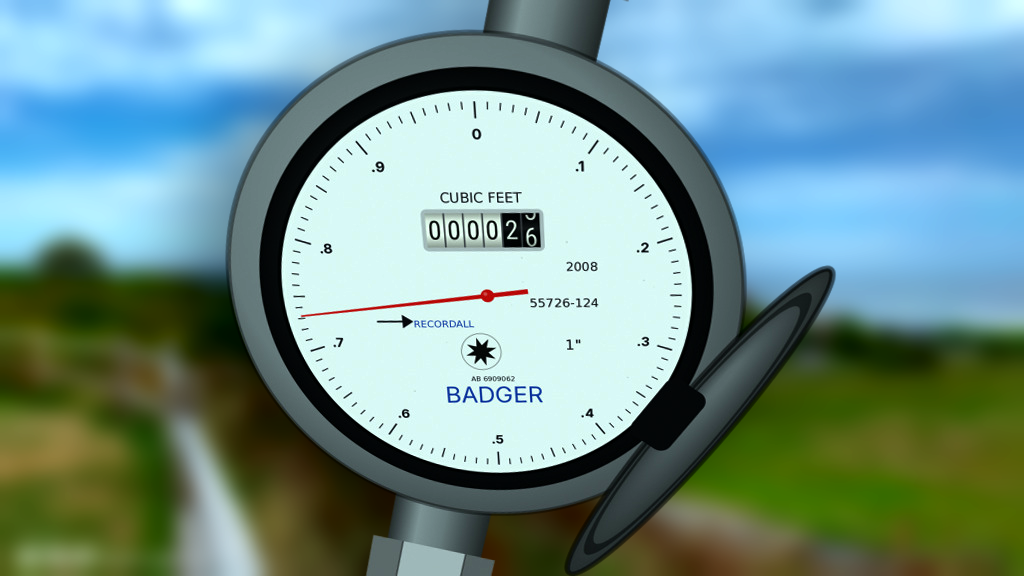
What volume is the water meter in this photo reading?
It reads 25.73 ft³
